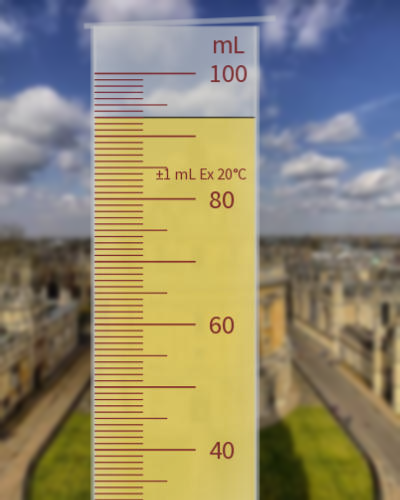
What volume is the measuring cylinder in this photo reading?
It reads 93 mL
